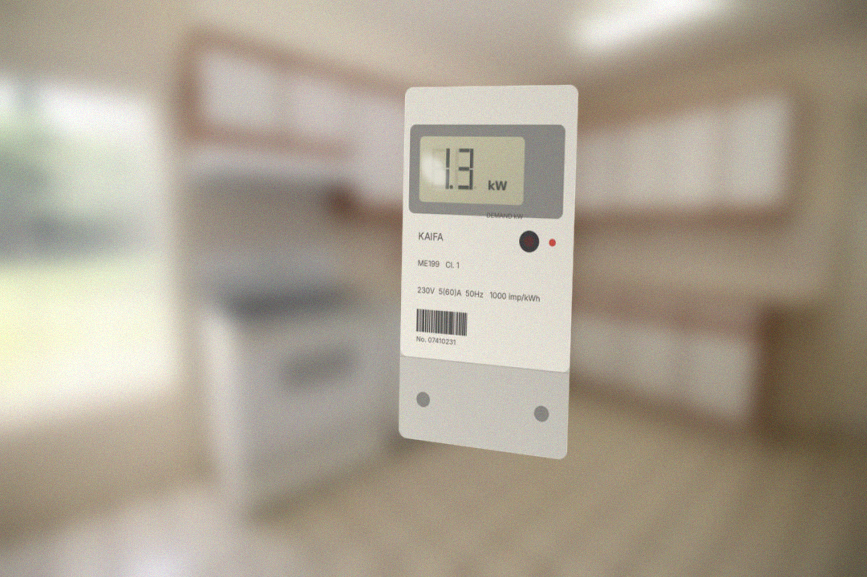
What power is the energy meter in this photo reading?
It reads 1.3 kW
